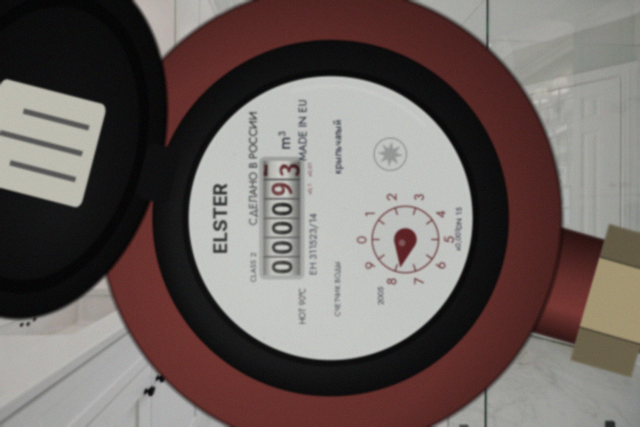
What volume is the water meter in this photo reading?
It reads 0.927 m³
